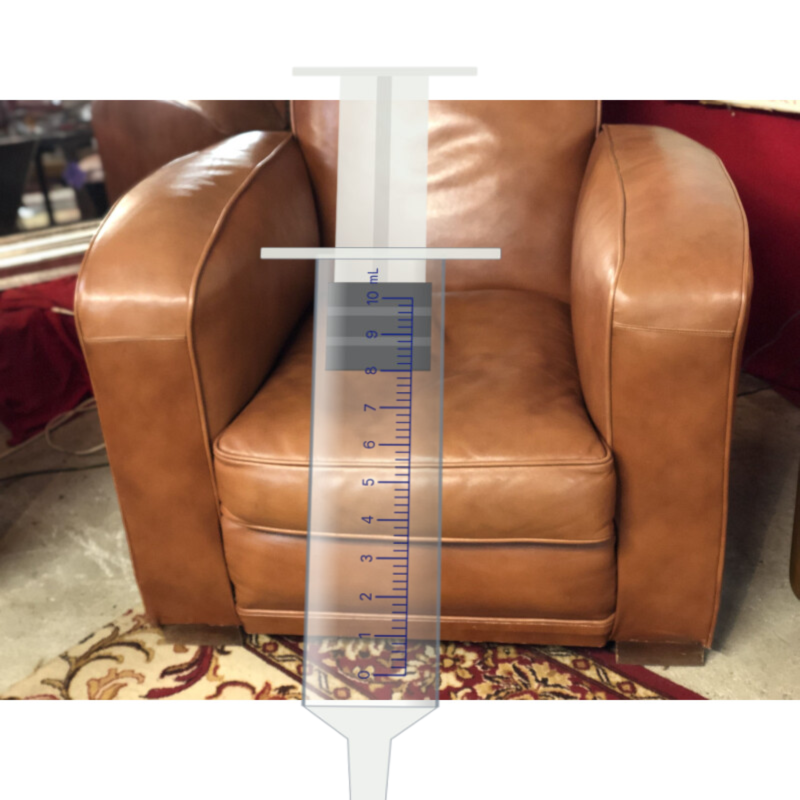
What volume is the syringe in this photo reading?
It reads 8 mL
